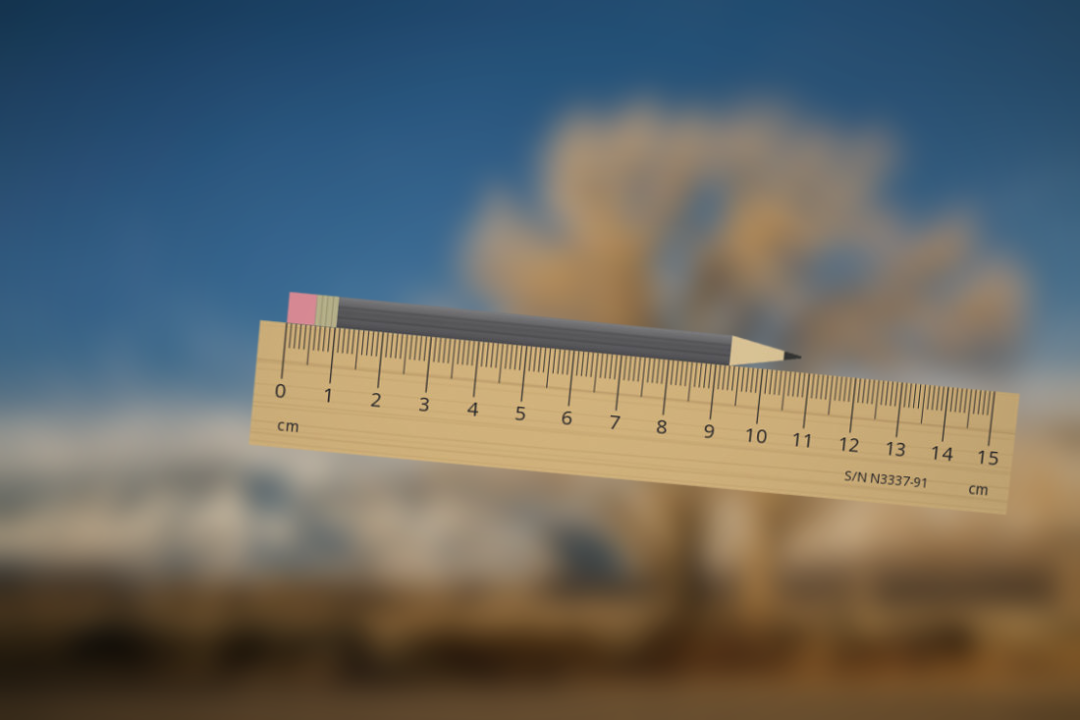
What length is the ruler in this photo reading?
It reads 10.8 cm
